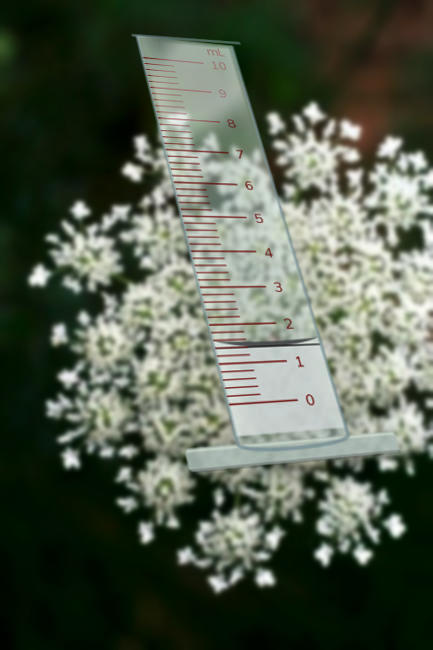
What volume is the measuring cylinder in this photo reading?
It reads 1.4 mL
